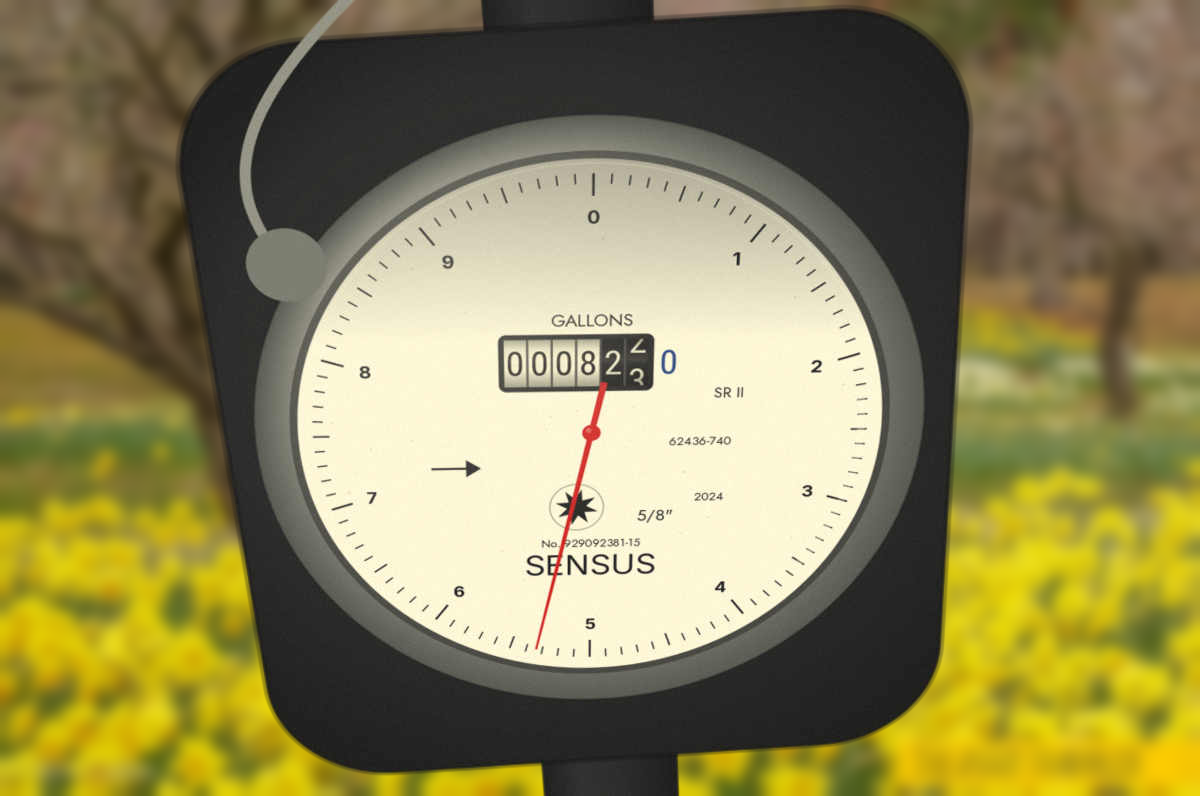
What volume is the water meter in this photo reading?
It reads 8225.3 gal
